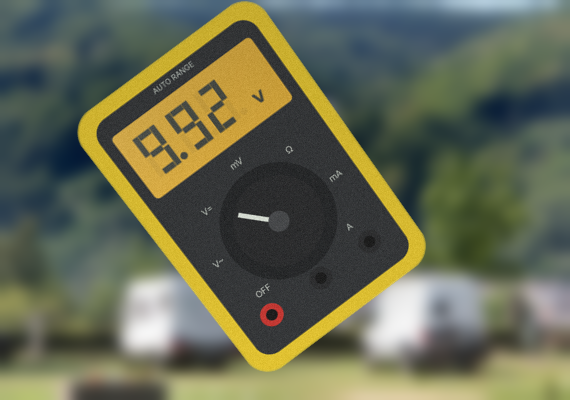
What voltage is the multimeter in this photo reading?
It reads 9.92 V
